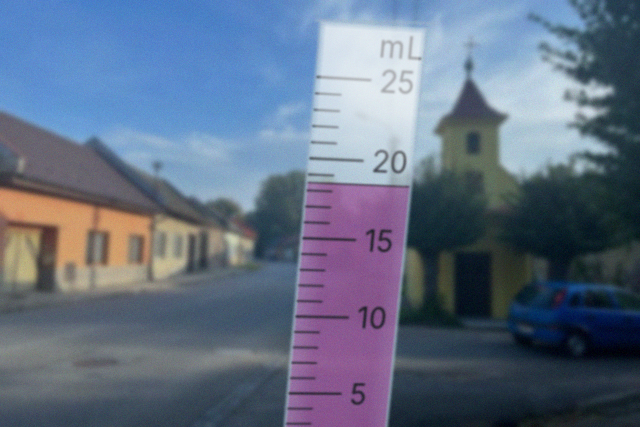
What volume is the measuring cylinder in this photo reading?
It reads 18.5 mL
